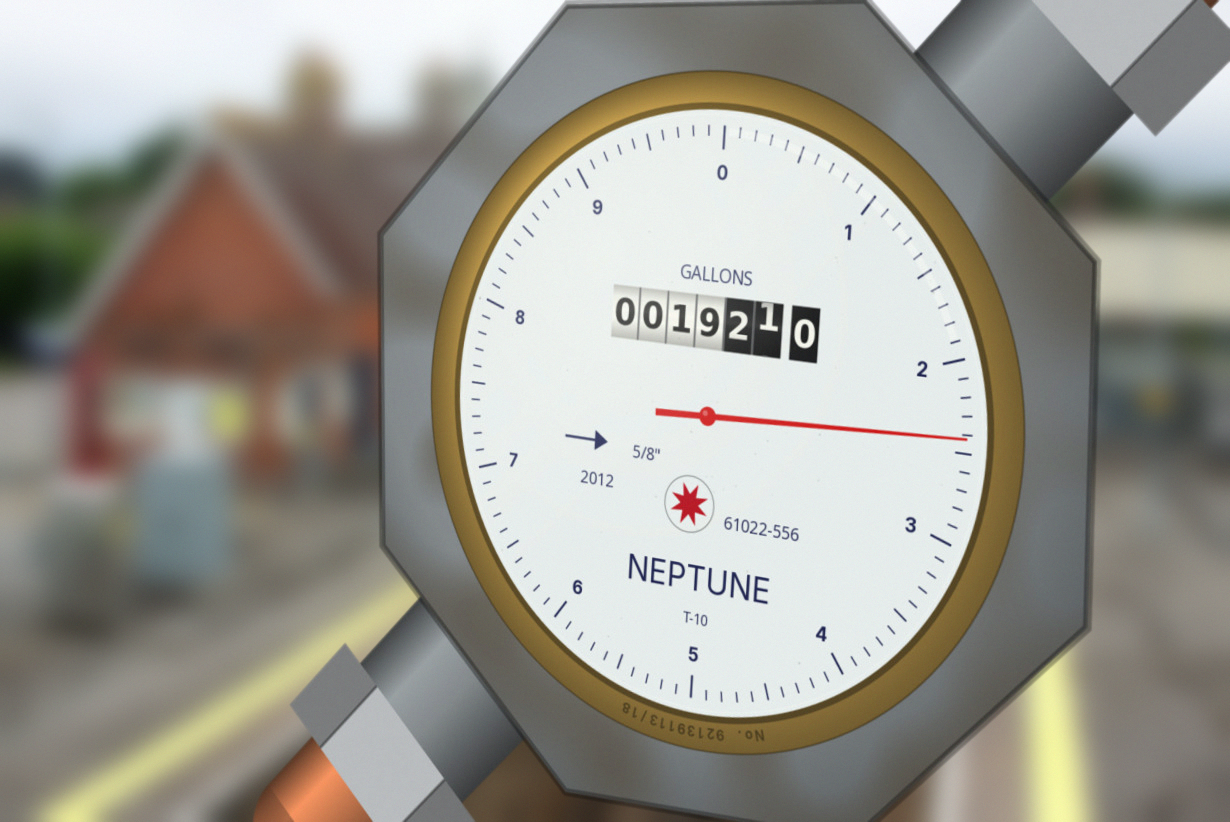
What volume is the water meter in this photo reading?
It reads 19212.4 gal
